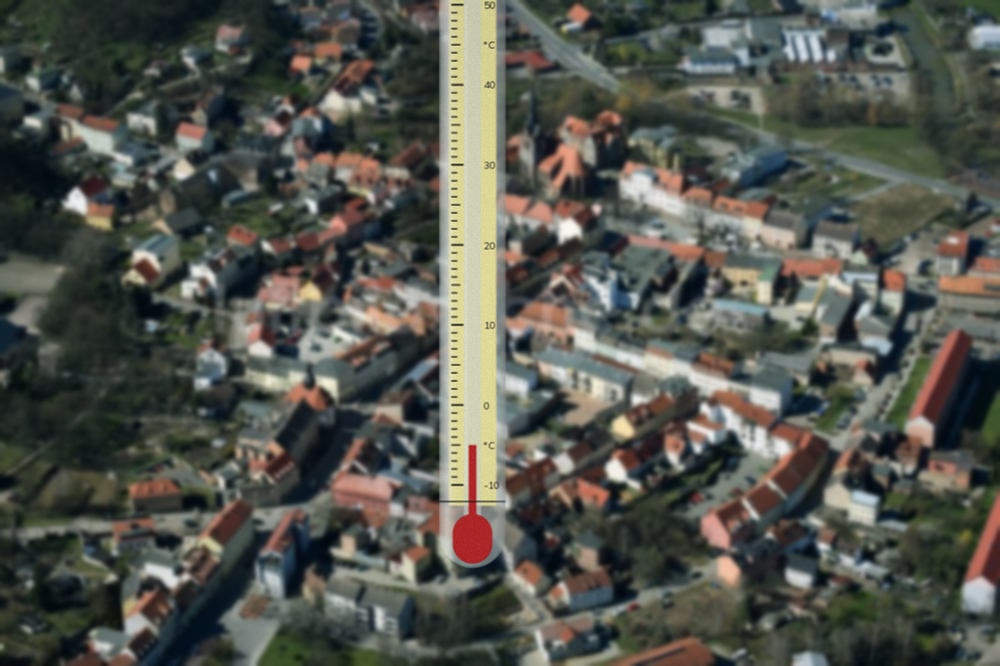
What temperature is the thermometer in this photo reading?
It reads -5 °C
